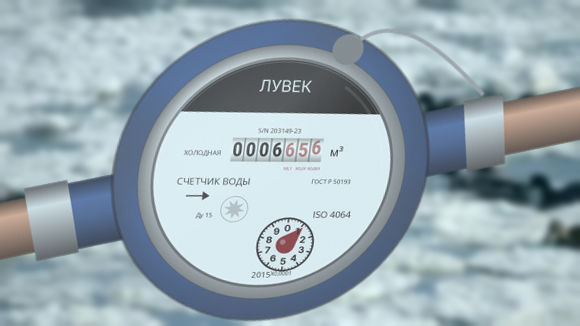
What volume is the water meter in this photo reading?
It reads 6.6561 m³
